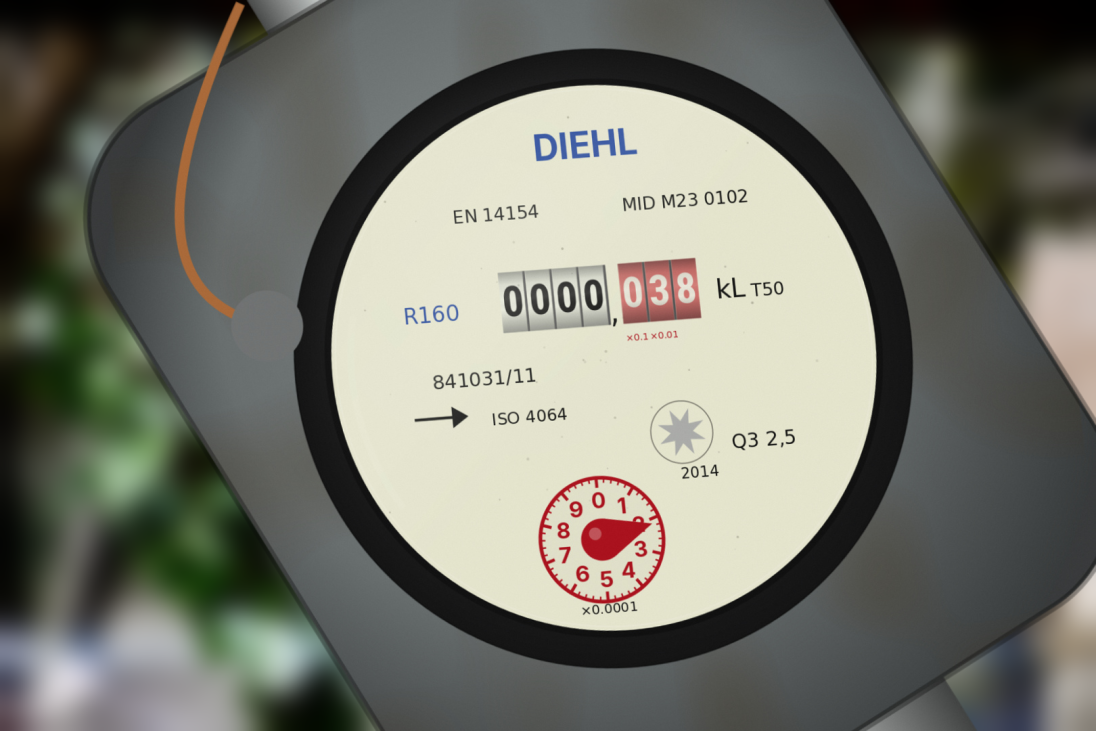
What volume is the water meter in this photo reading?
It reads 0.0382 kL
